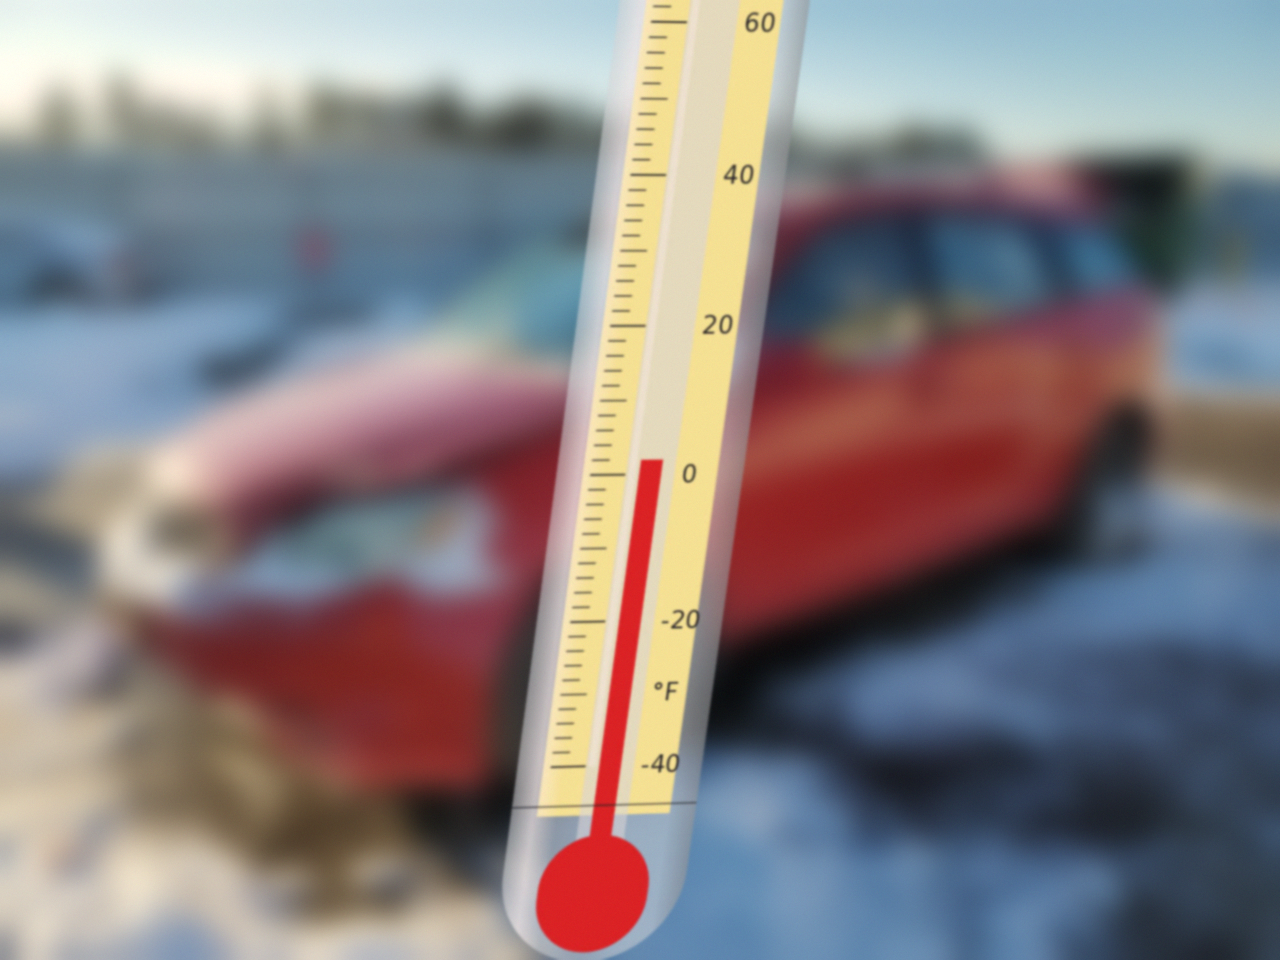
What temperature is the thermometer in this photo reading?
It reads 2 °F
